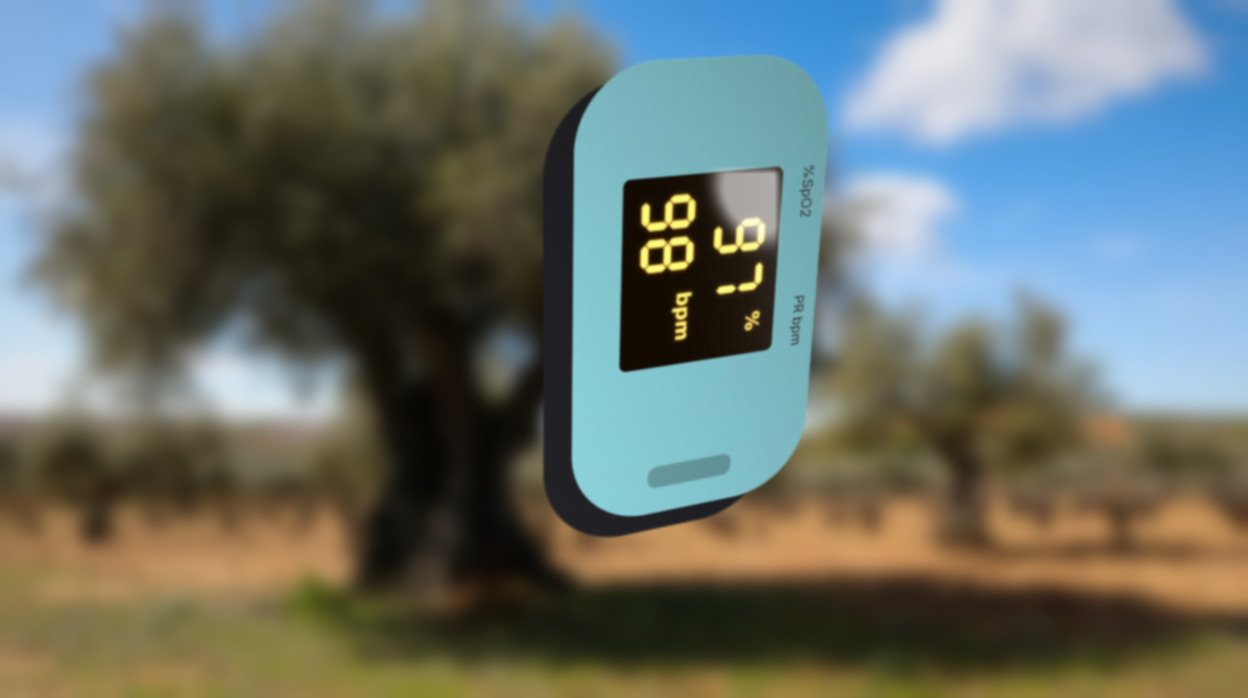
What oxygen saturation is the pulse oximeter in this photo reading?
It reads 97 %
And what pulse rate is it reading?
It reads 98 bpm
